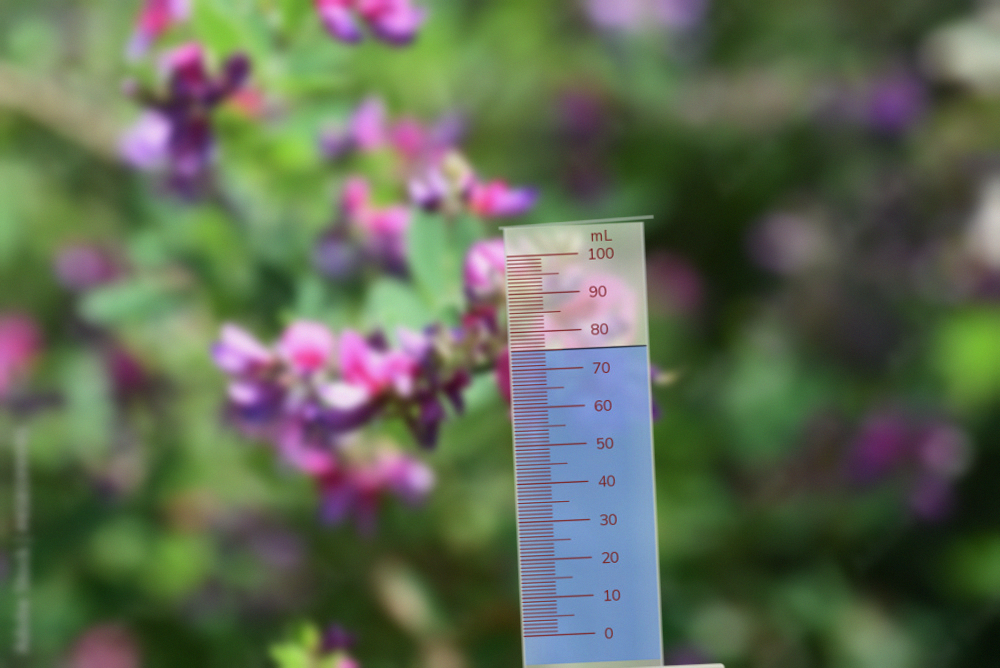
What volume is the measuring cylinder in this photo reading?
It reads 75 mL
